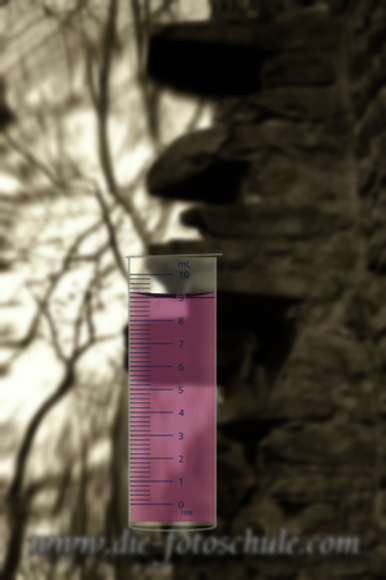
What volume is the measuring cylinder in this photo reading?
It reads 9 mL
